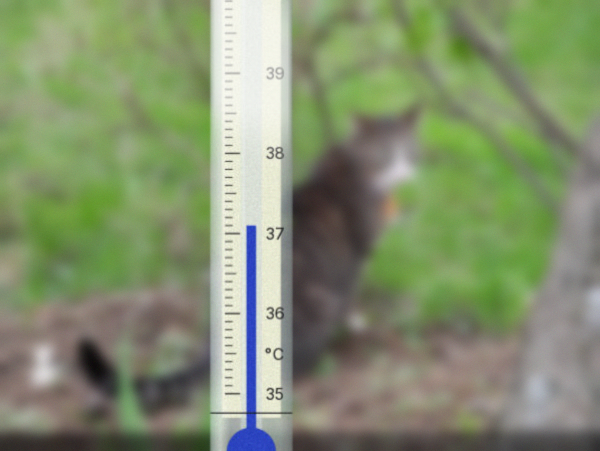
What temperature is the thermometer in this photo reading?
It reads 37.1 °C
